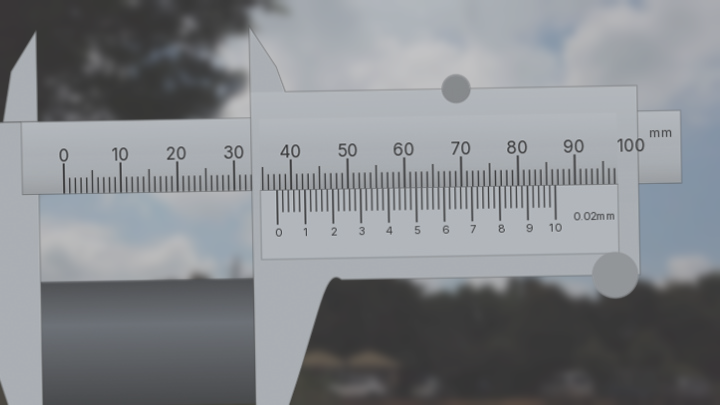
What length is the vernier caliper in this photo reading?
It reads 37.5 mm
